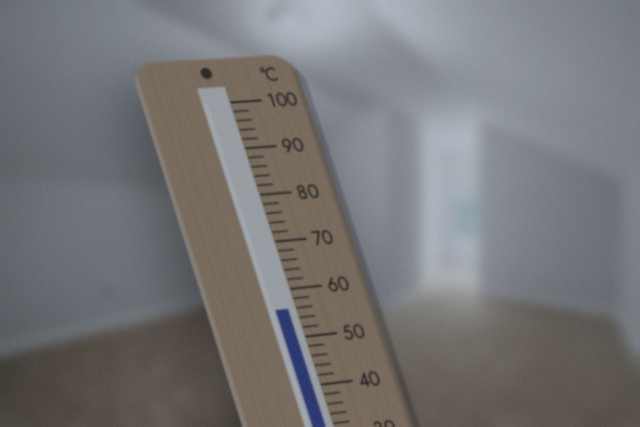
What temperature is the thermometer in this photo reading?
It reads 56 °C
